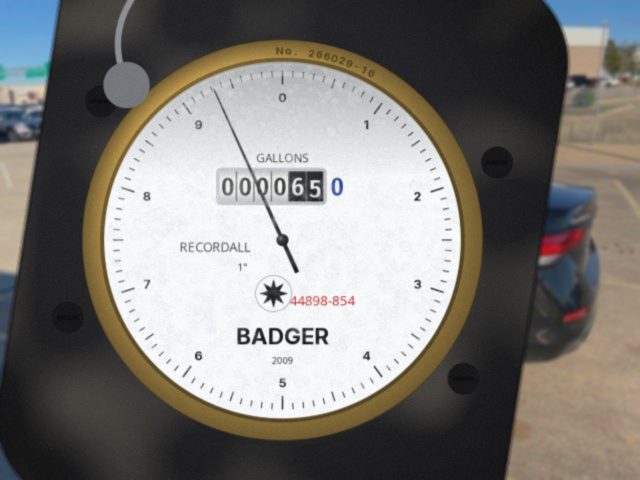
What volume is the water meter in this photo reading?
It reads 649.3 gal
